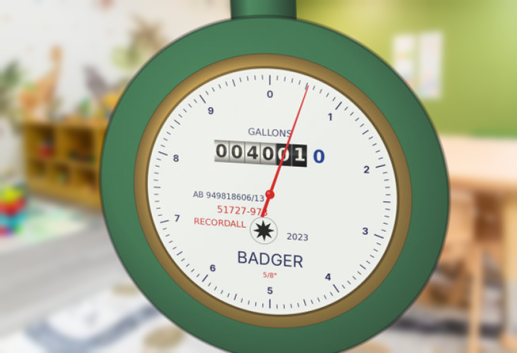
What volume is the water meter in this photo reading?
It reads 40010.5 gal
